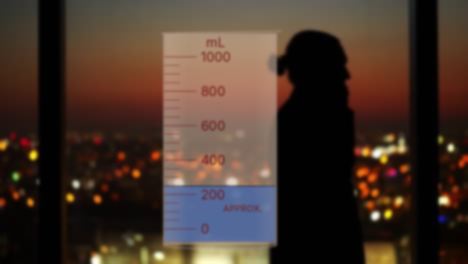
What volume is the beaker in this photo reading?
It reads 250 mL
